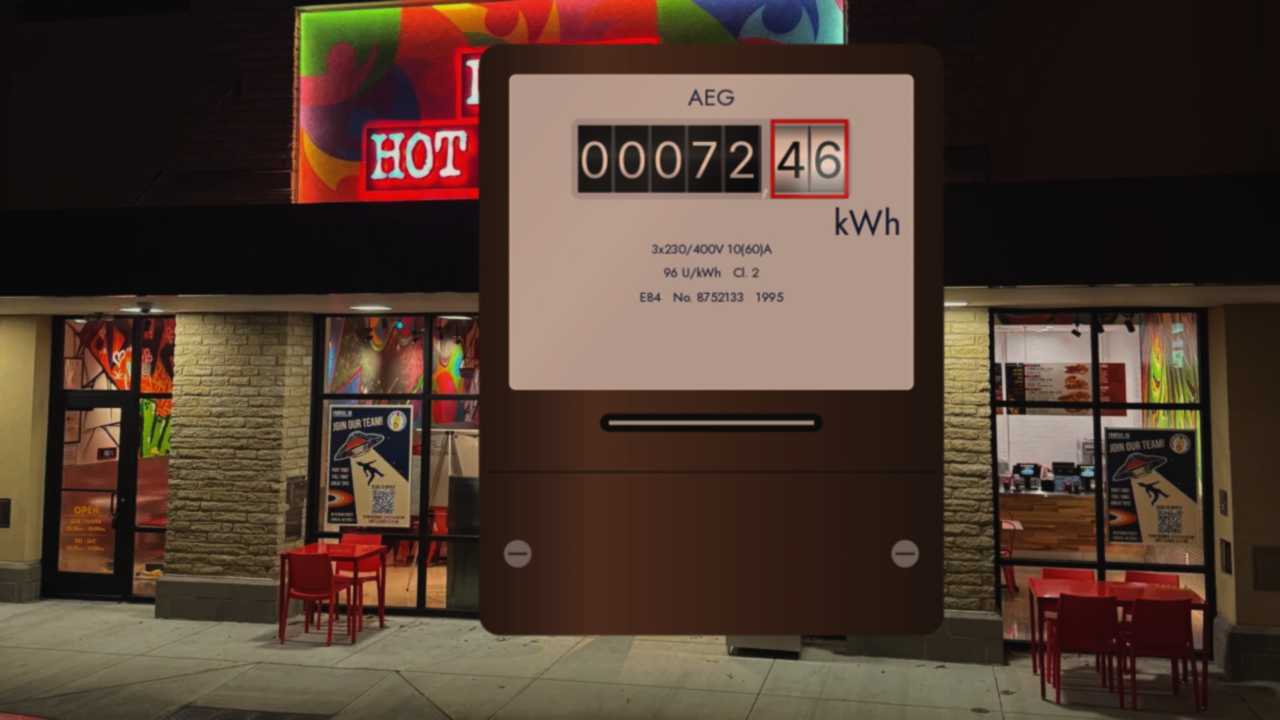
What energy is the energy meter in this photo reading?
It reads 72.46 kWh
